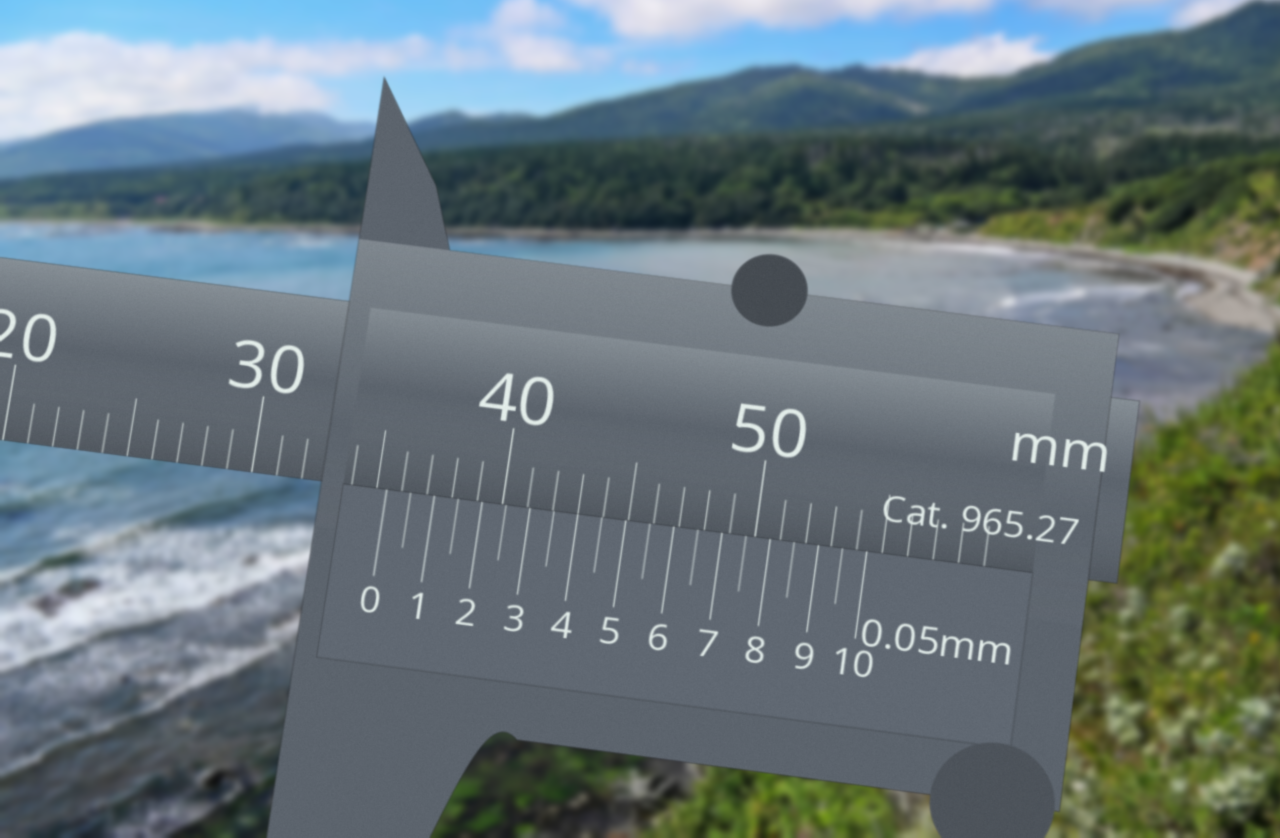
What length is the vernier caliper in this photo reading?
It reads 35.4 mm
